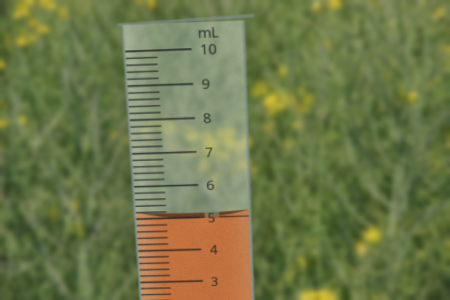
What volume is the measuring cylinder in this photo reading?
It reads 5 mL
